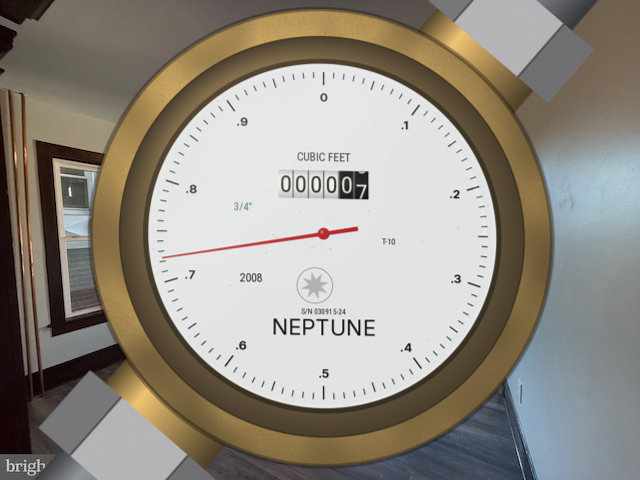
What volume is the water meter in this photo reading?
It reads 6.72 ft³
